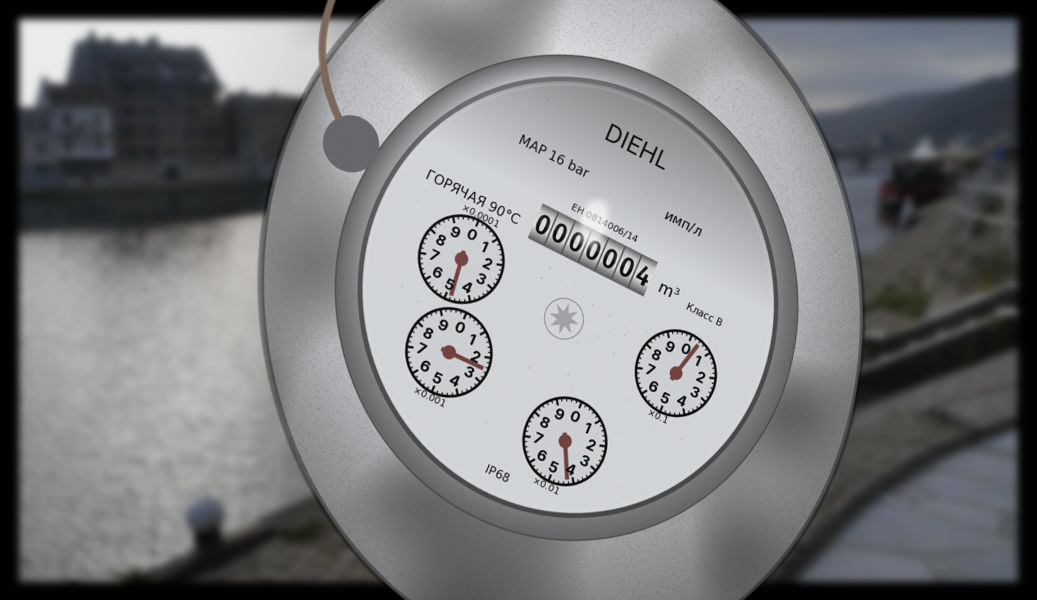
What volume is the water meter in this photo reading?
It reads 4.0424 m³
